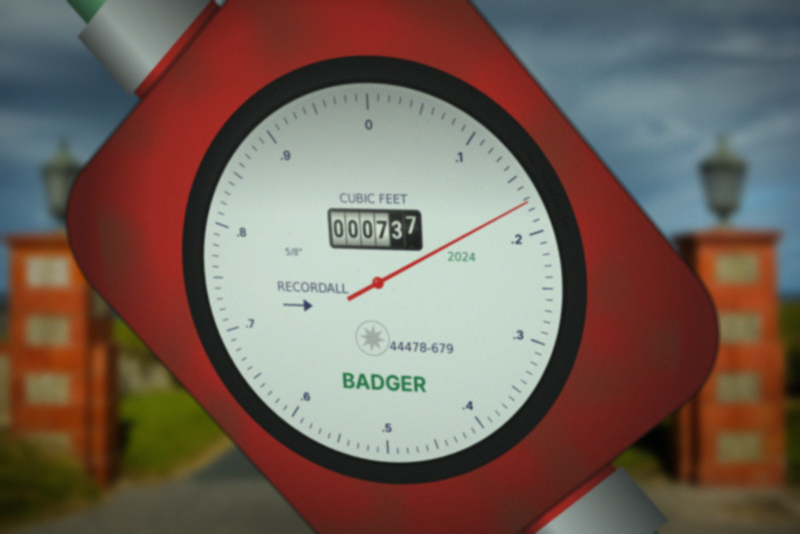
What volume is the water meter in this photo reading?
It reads 737.17 ft³
